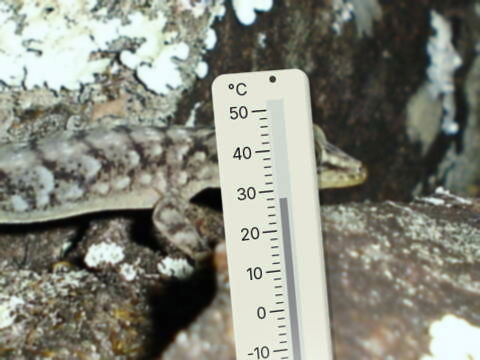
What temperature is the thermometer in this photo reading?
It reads 28 °C
